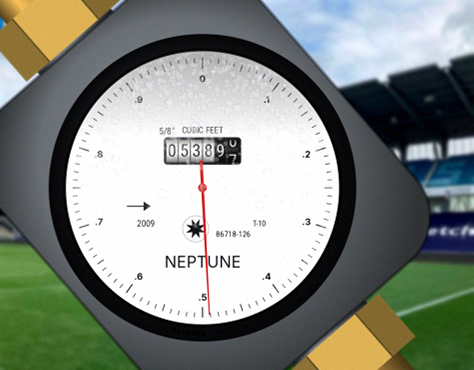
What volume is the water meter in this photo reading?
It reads 53896.49 ft³
